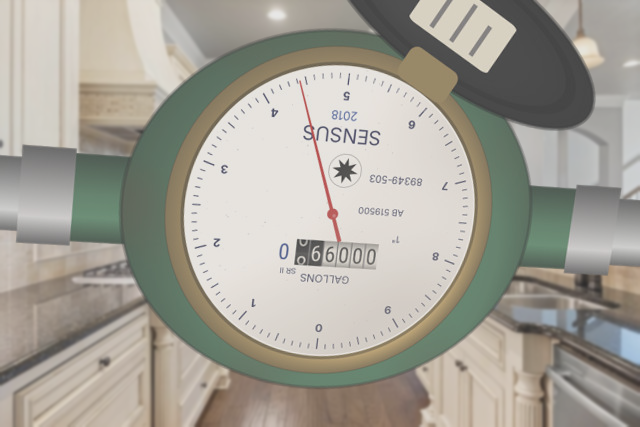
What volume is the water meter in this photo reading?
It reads 9984.4 gal
